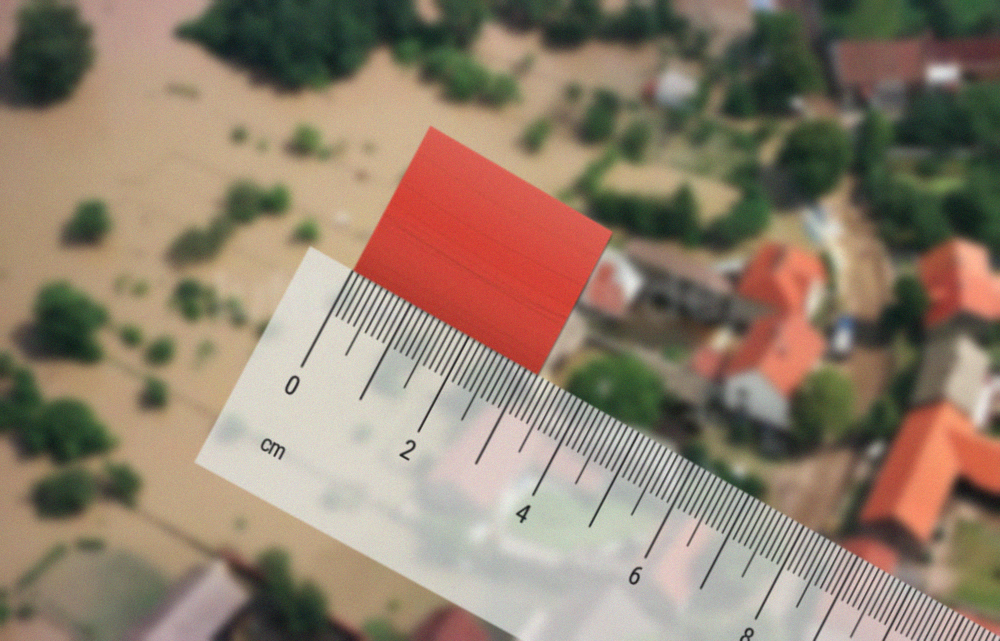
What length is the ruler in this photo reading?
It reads 3.2 cm
